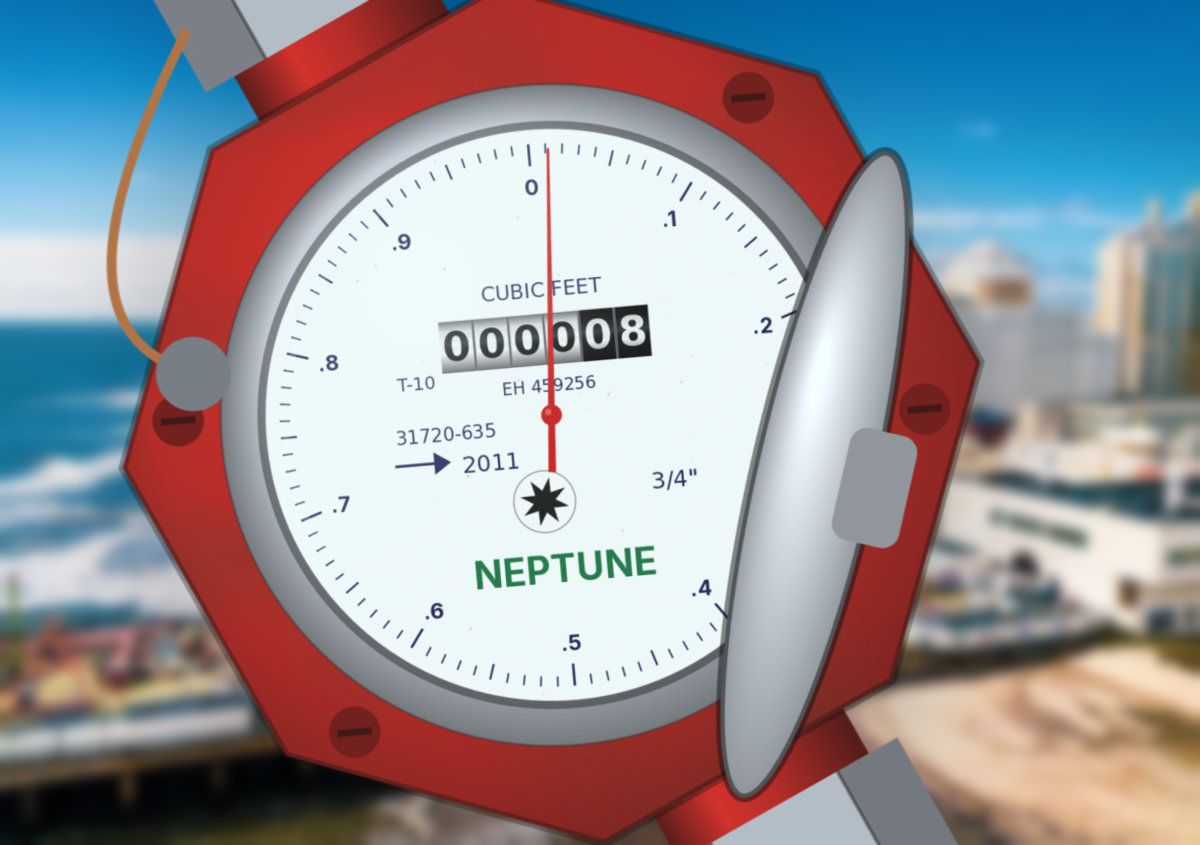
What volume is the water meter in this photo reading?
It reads 8.01 ft³
